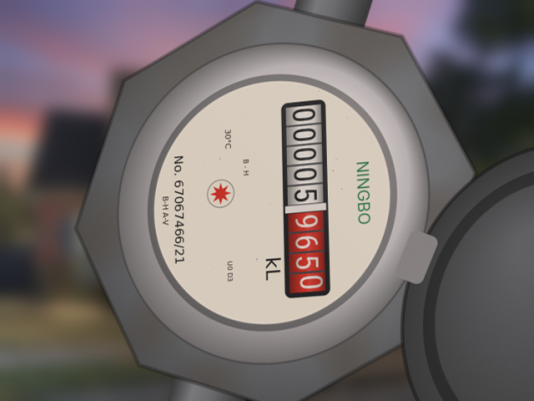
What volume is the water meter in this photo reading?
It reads 5.9650 kL
